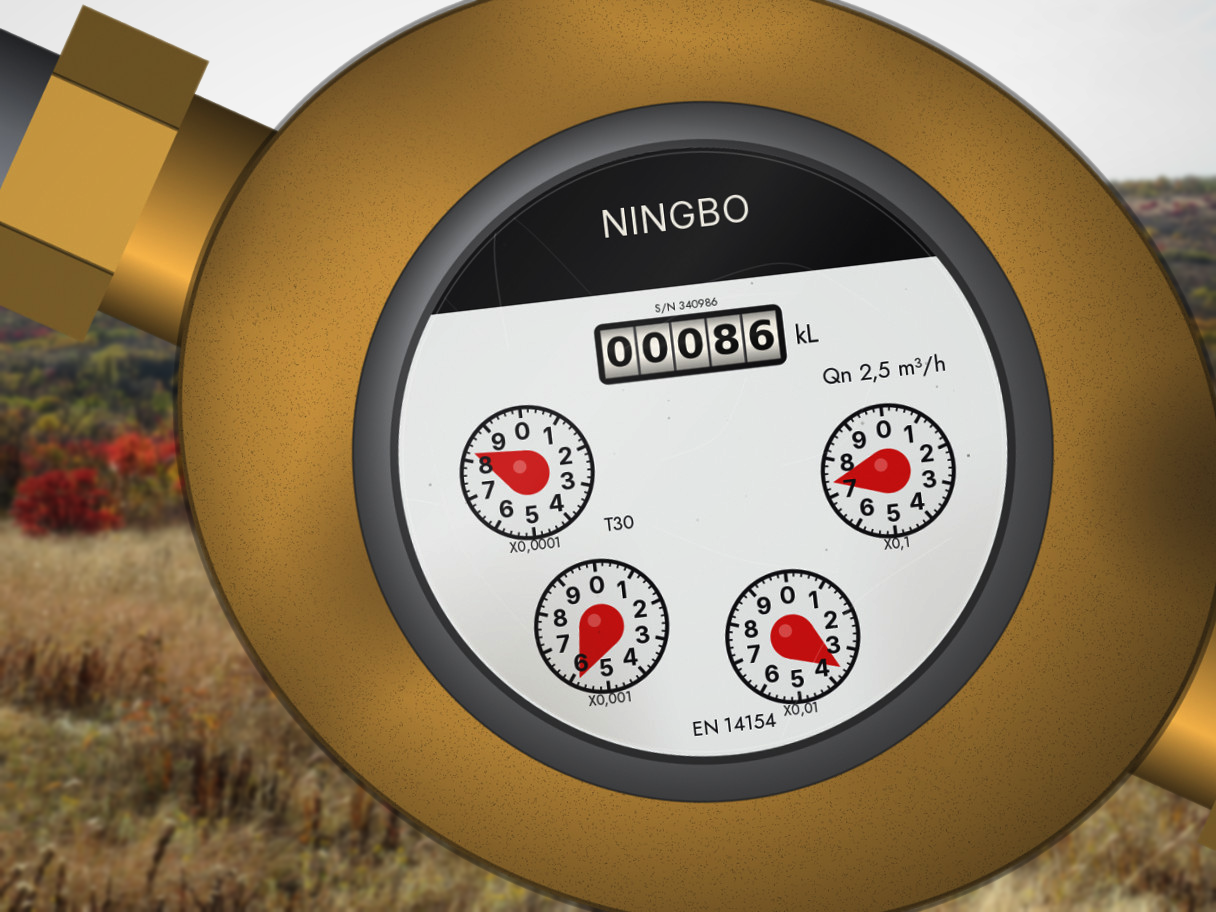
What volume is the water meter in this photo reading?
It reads 86.7358 kL
